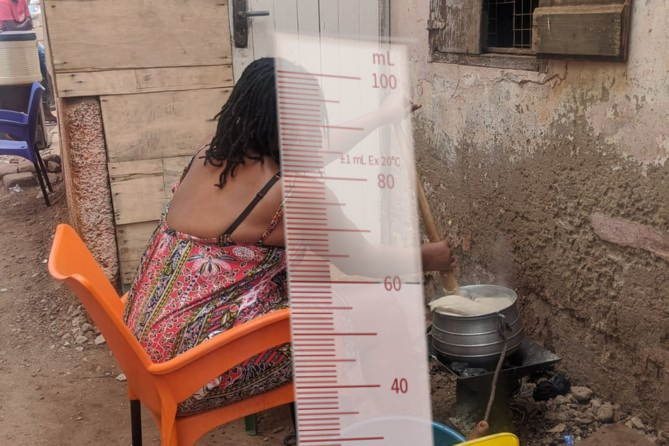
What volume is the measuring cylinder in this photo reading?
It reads 60 mL
